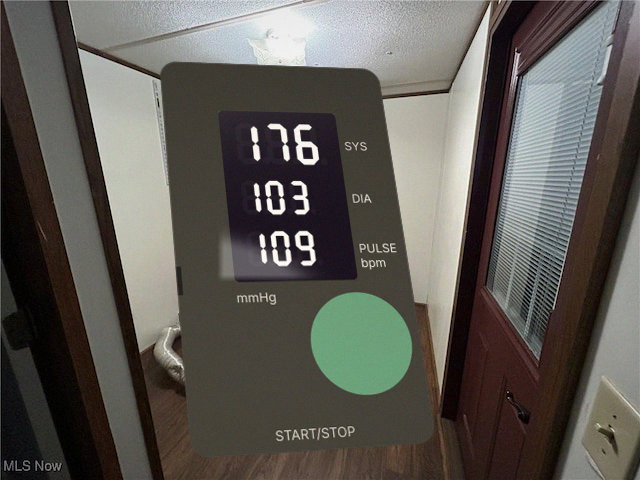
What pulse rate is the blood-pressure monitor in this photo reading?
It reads 109 bpm
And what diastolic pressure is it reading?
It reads 103 mmHg
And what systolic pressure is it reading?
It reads 176 mmHg
